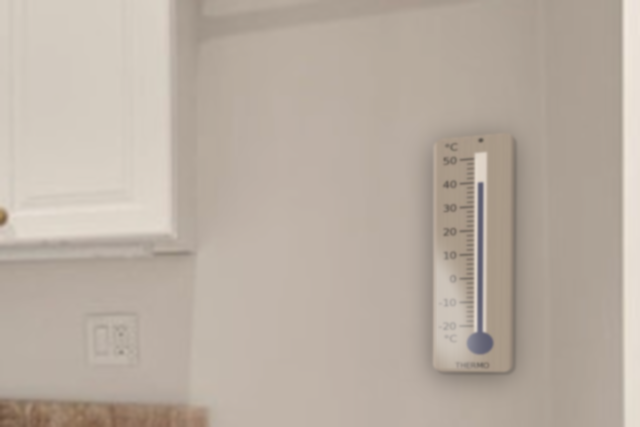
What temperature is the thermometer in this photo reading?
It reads 40 °C
